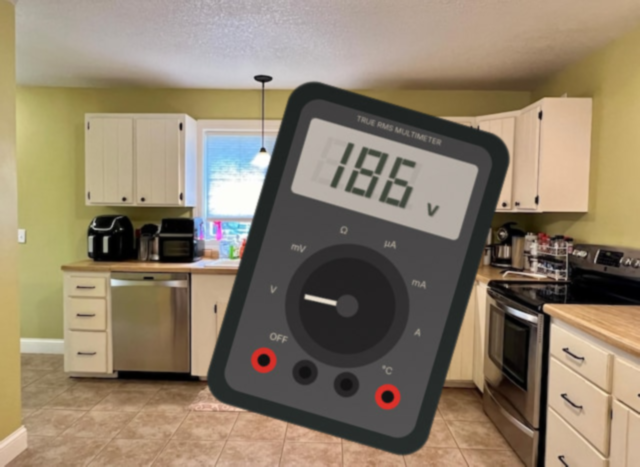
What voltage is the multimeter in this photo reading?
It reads 186 V
